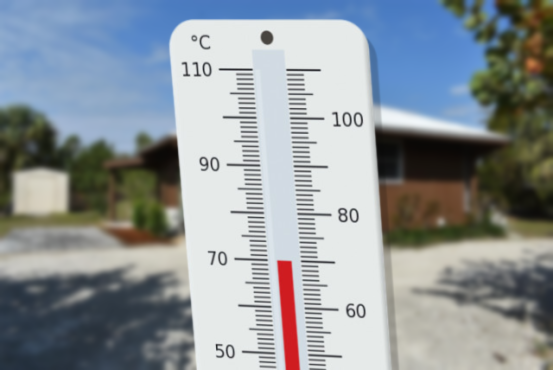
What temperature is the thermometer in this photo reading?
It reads 70 °C
